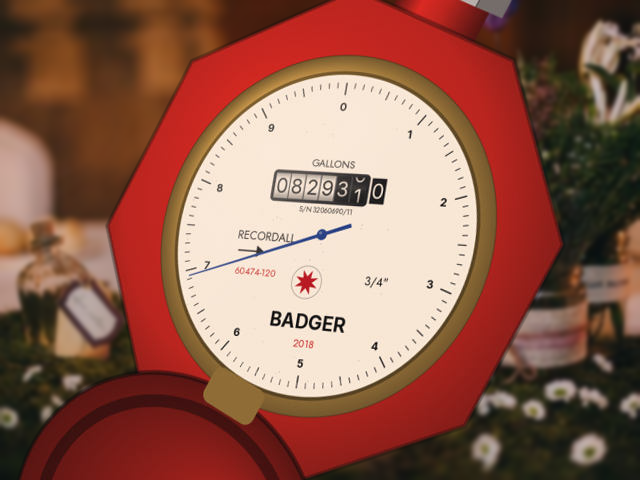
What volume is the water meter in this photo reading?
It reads 829306.9 gal
